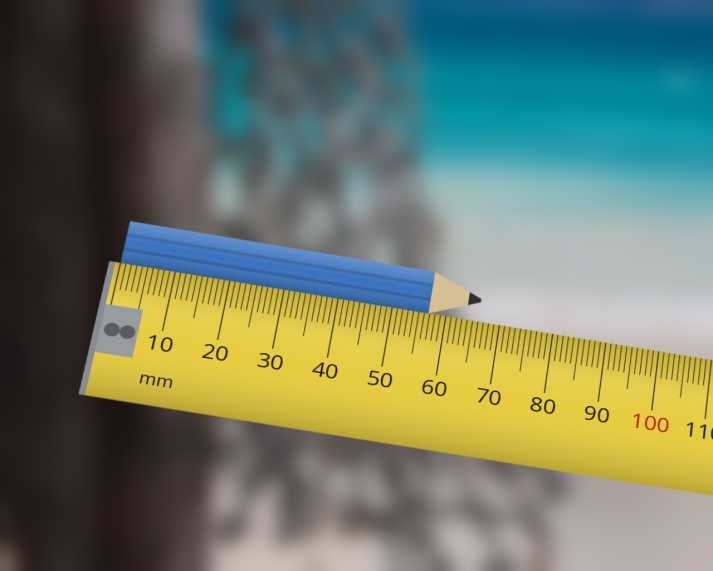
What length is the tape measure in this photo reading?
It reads 66 mm
